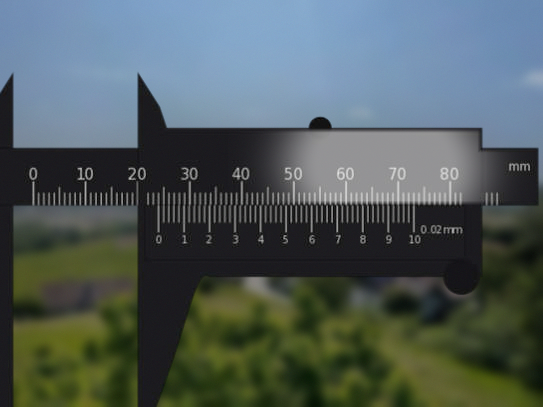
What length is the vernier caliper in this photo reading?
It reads 24.0 mm
